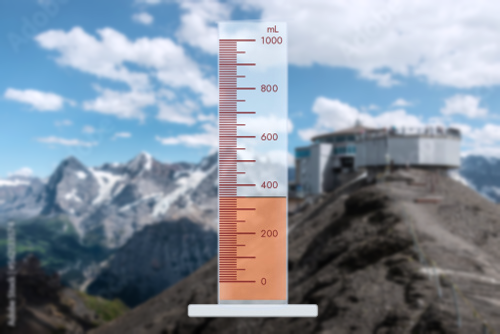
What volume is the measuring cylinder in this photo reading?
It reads 350 mL
